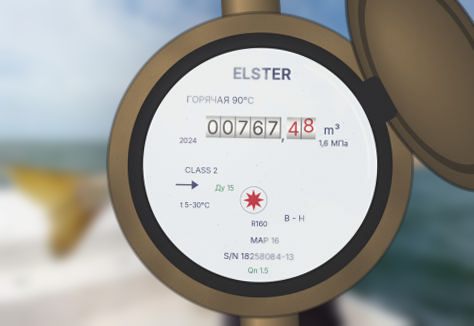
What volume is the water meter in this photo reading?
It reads 767.48 m³
